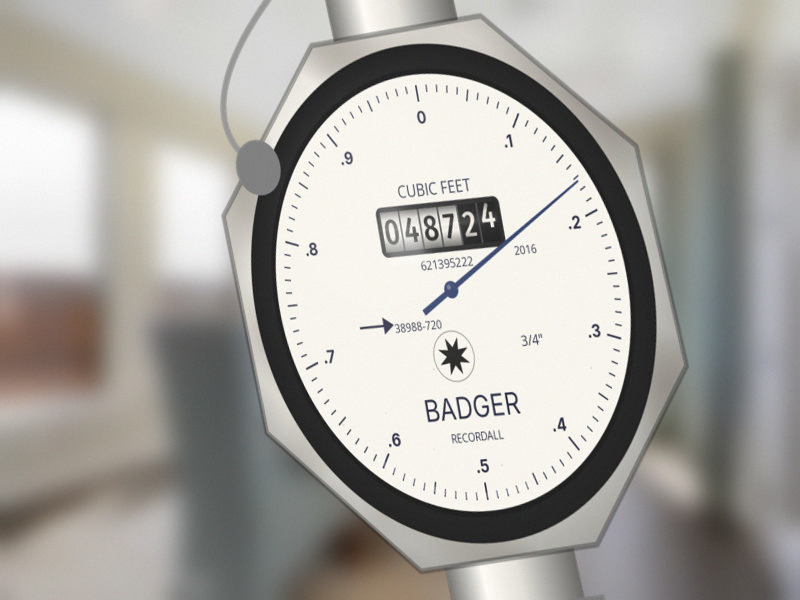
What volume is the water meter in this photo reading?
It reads 48724.17 ft³
